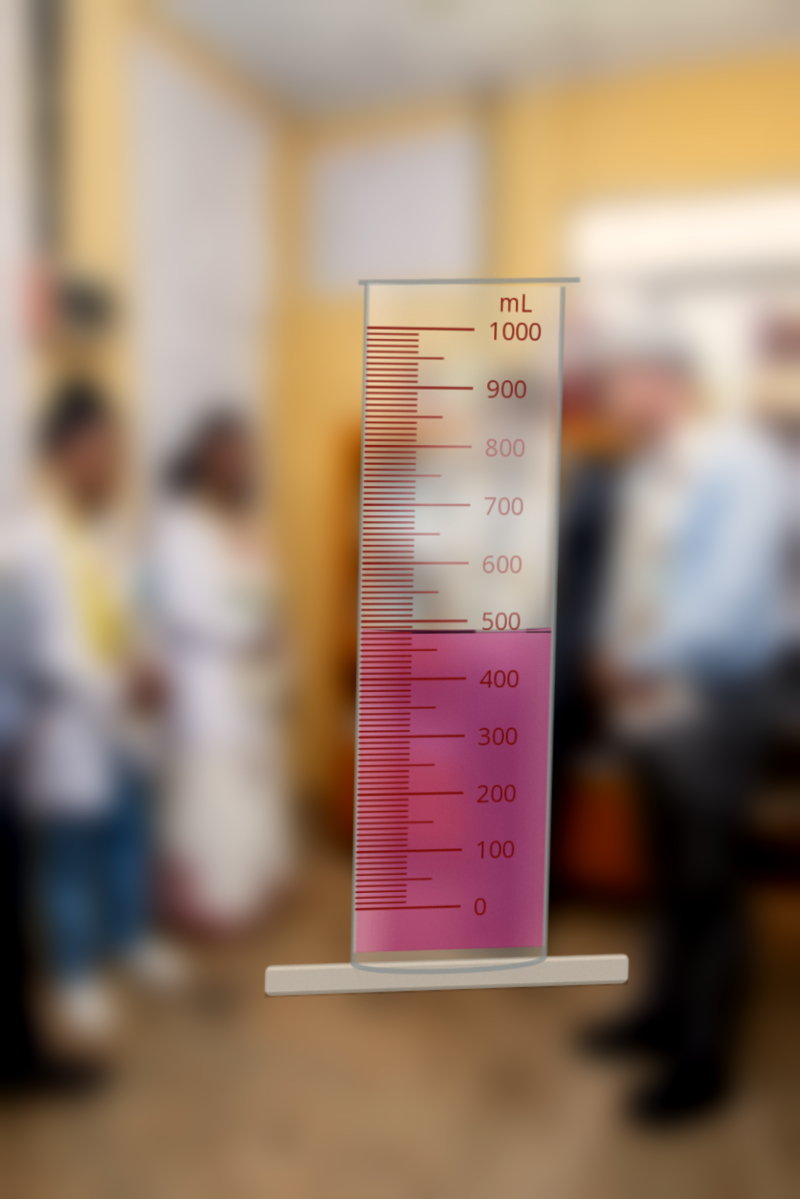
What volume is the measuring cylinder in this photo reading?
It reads 480 mL
